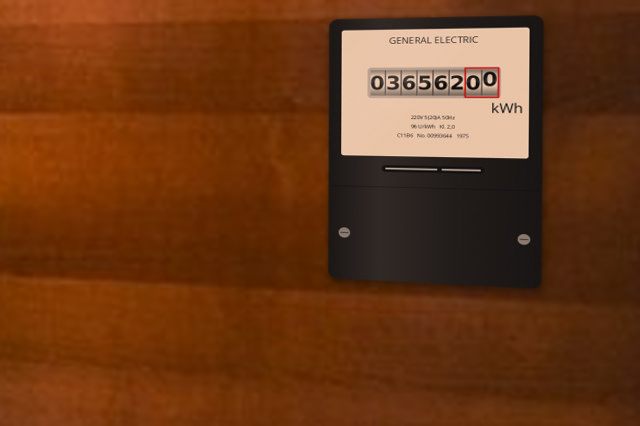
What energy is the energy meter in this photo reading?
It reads 36562.00 kWh
